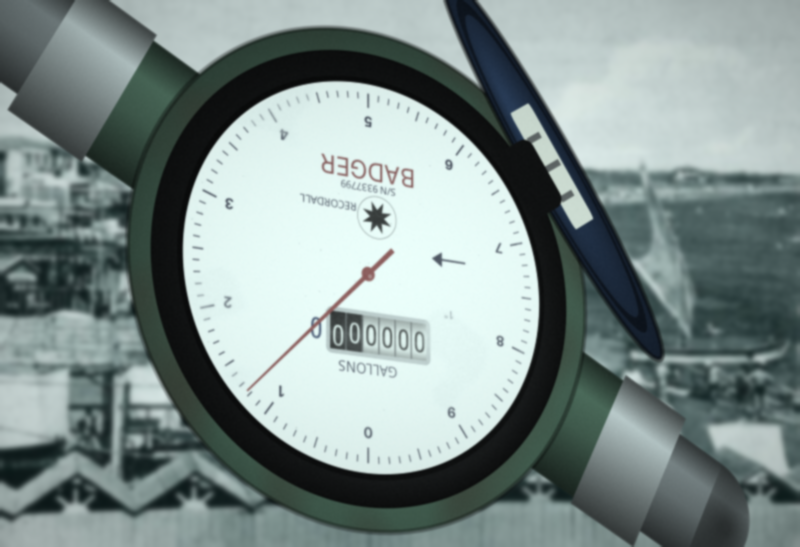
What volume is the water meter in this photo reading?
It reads 1.2 gal
